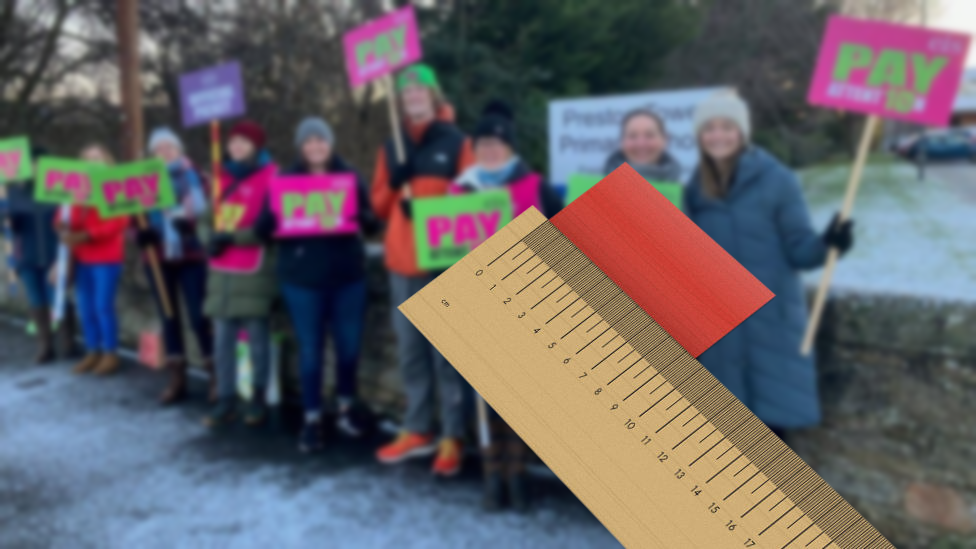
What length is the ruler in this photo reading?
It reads 9.5 cm
